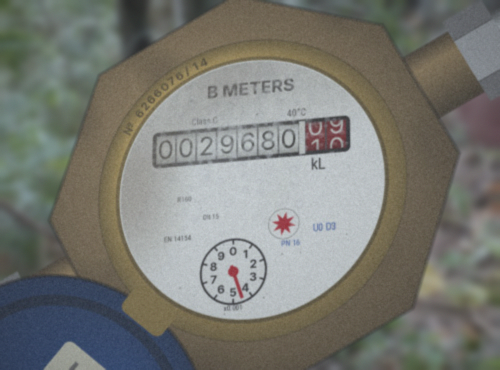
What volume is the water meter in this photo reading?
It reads 29680.094 kL
